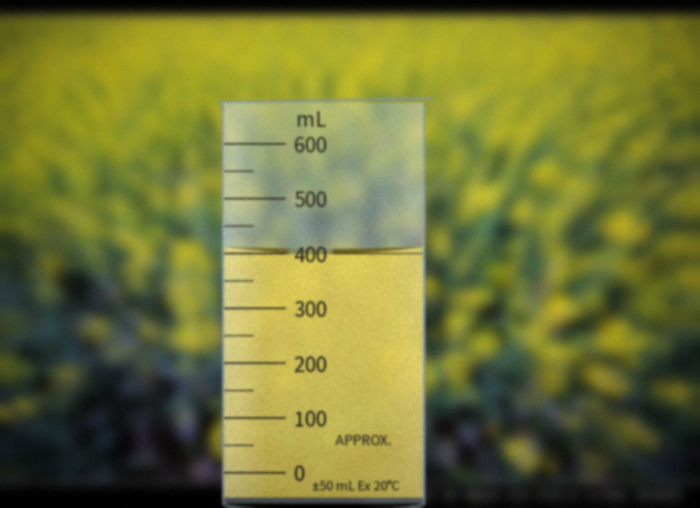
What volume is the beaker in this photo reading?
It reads 400 mL
